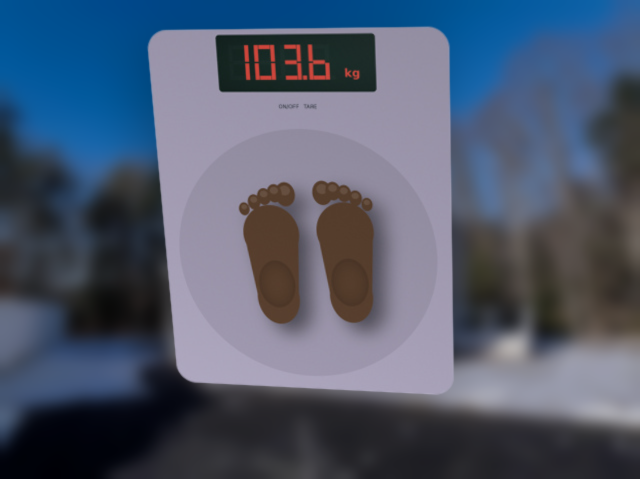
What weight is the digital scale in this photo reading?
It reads 103.6 kg
